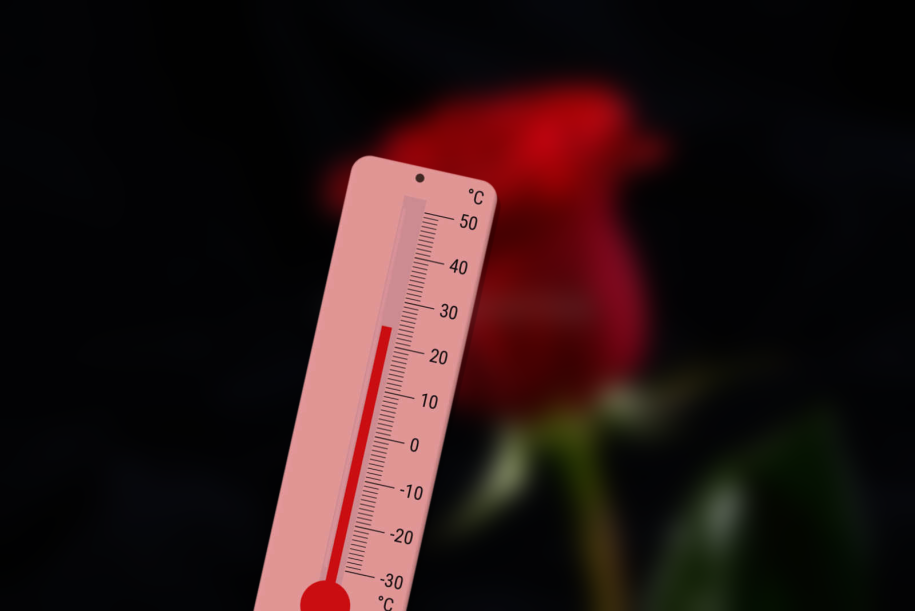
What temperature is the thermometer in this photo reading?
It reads 24 °C
